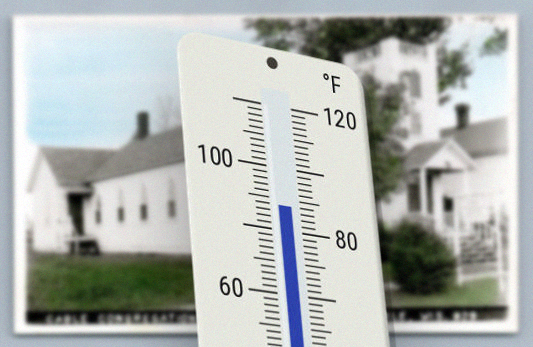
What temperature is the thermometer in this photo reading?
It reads 88 °F
